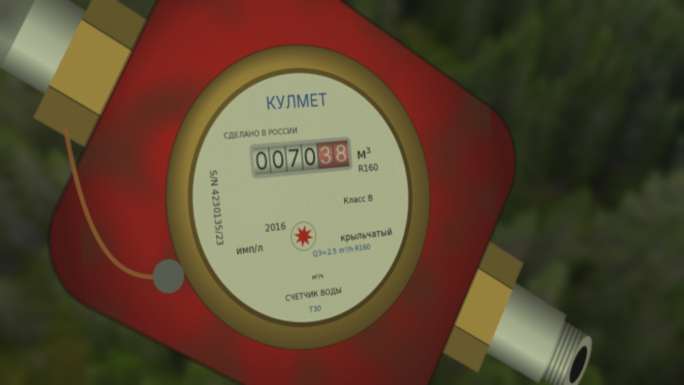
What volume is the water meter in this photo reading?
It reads 70.38 m³
